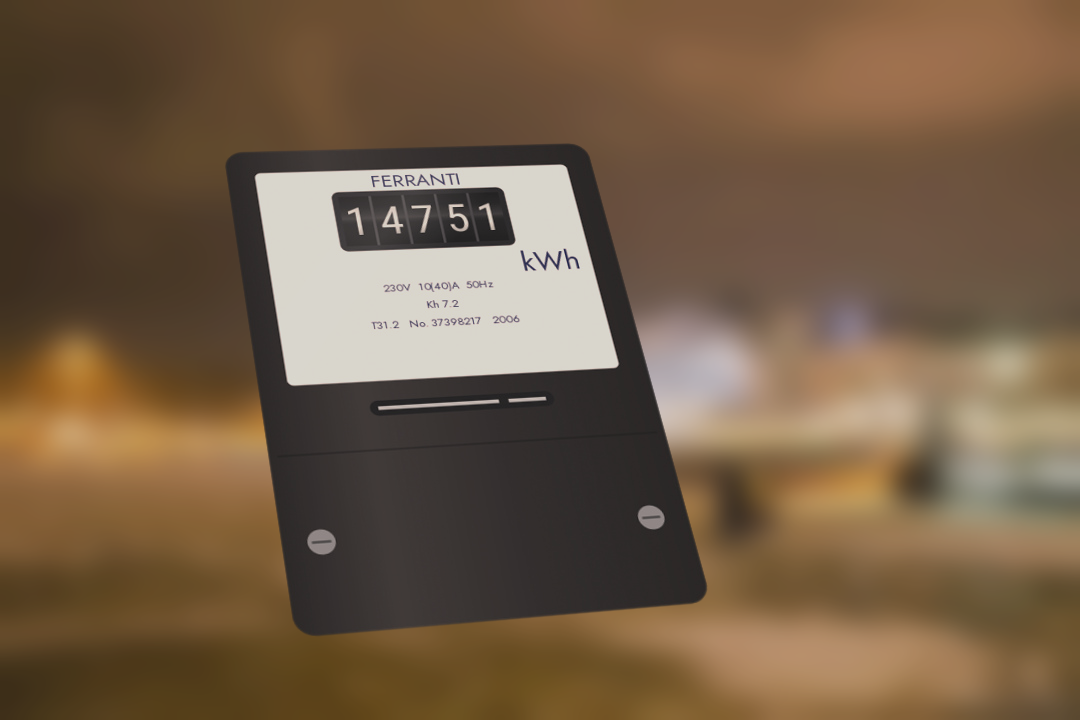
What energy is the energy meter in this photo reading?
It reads 14751 kWh
